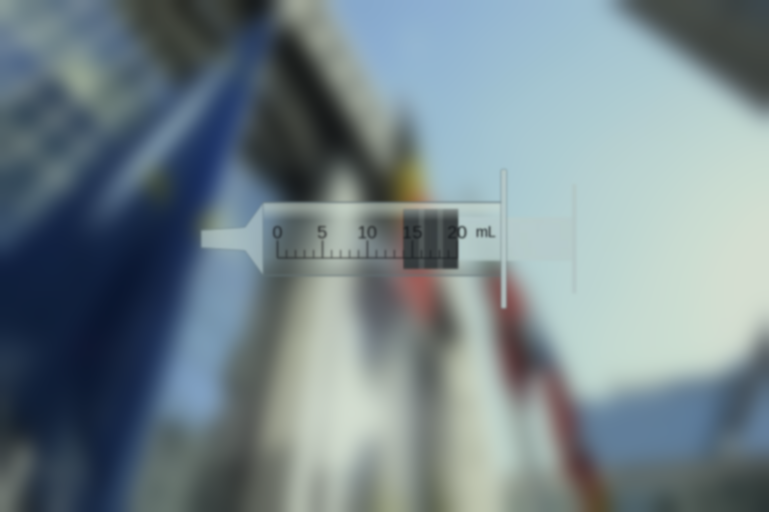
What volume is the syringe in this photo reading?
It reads 14 mL
